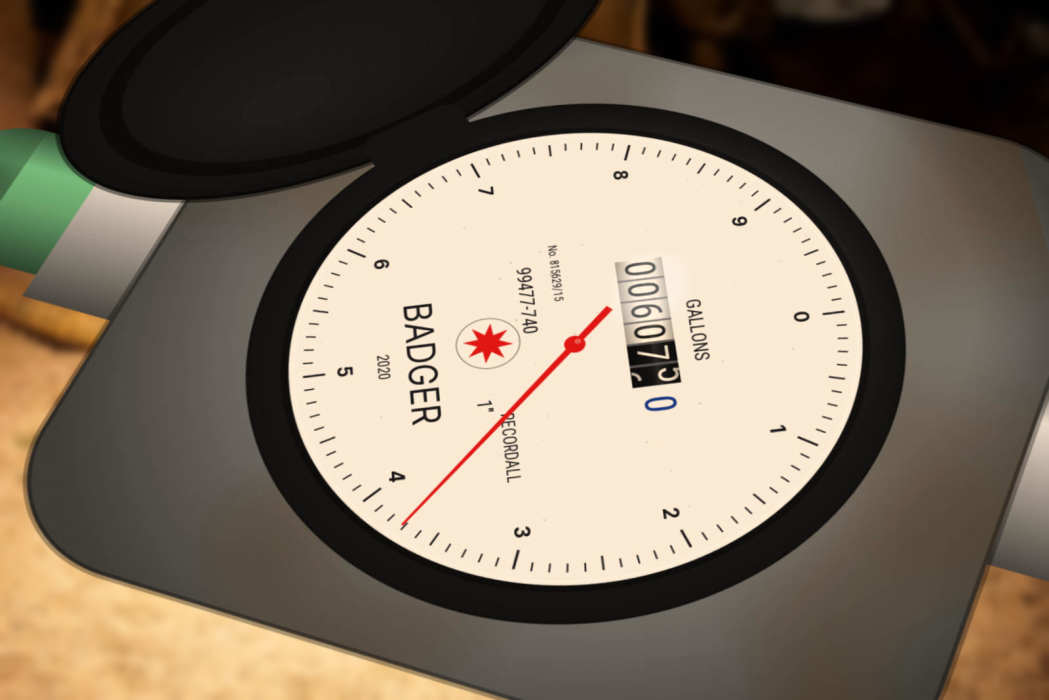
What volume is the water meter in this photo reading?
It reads 60753.7 gal
